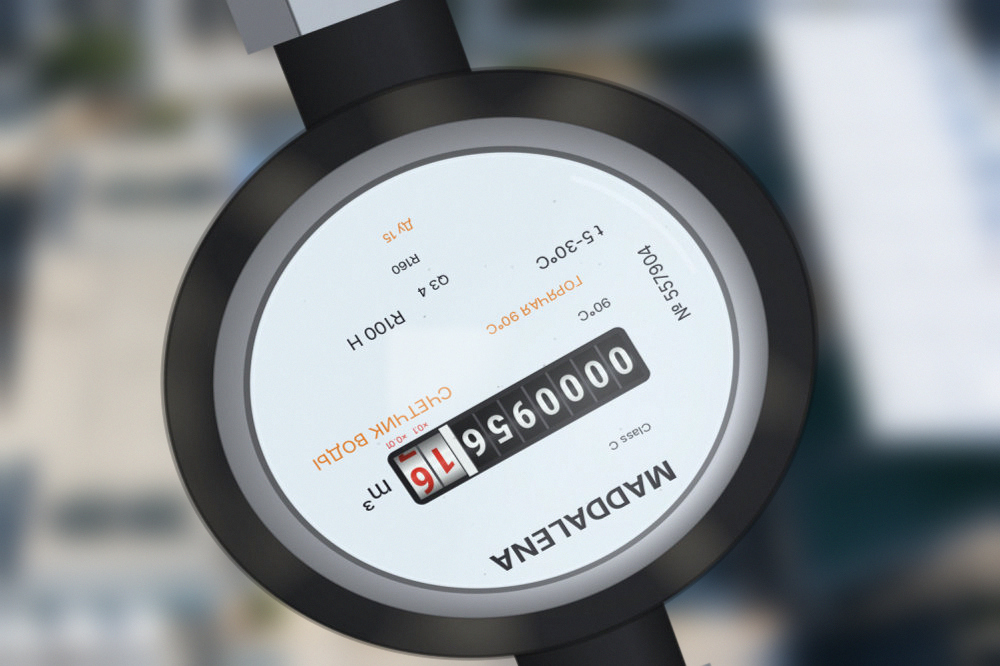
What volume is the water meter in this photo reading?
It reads 956.16 m³
